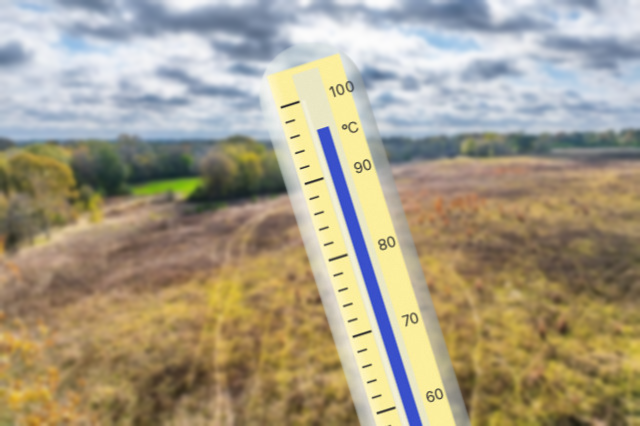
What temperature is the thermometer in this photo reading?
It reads 96 °C
